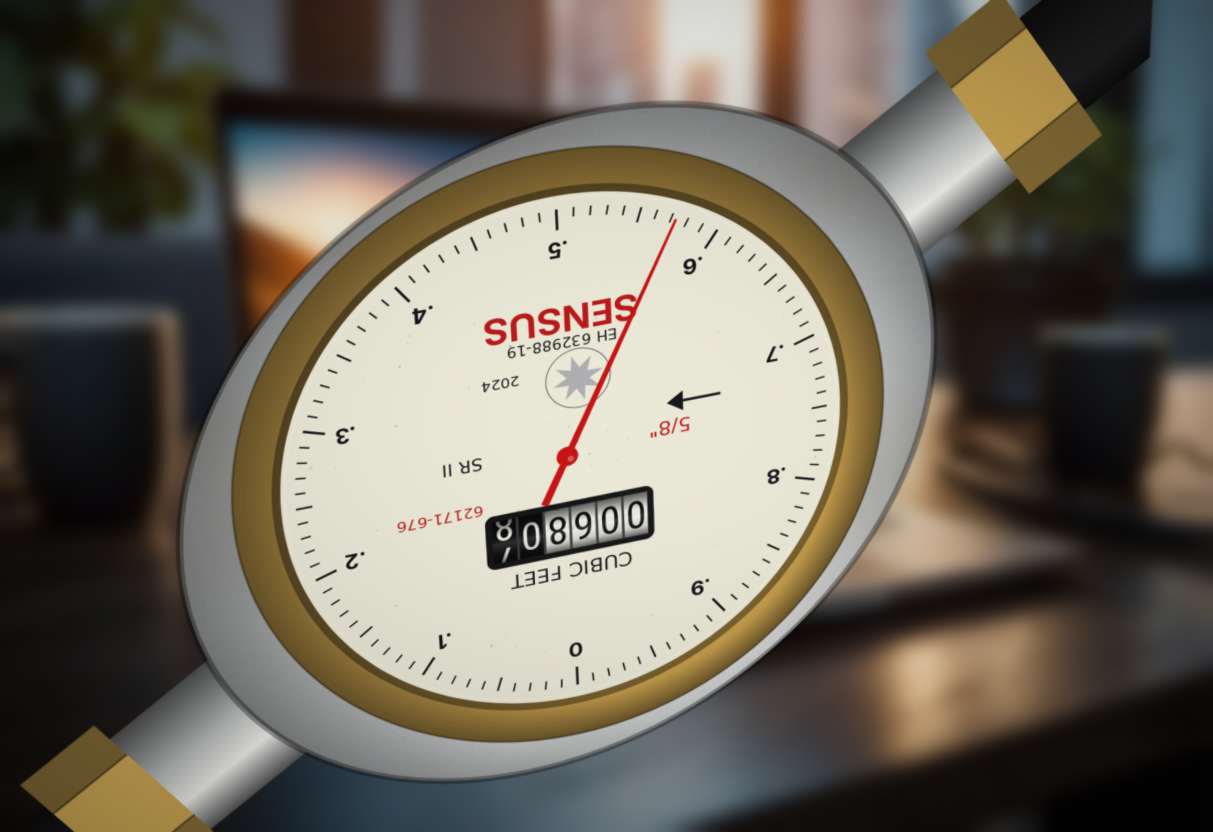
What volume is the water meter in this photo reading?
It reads 6807.57 ft³
